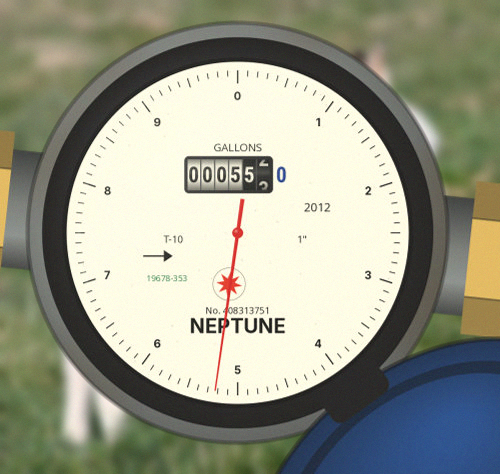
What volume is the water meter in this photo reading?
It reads 5525.2 gal
